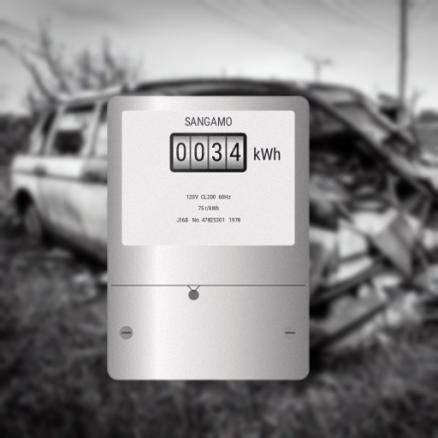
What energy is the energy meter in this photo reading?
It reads 34 kWh
